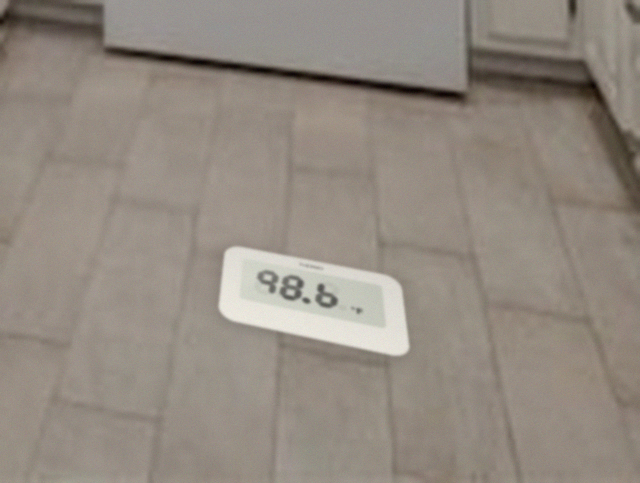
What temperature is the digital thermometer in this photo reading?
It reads 98.6 °F
